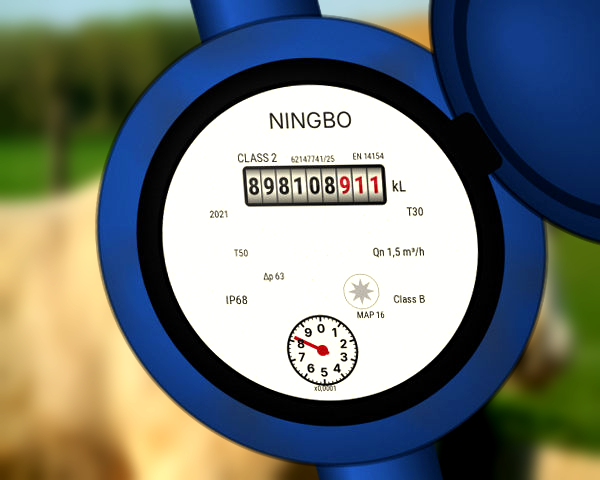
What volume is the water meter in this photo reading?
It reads 898108.9118 kL
